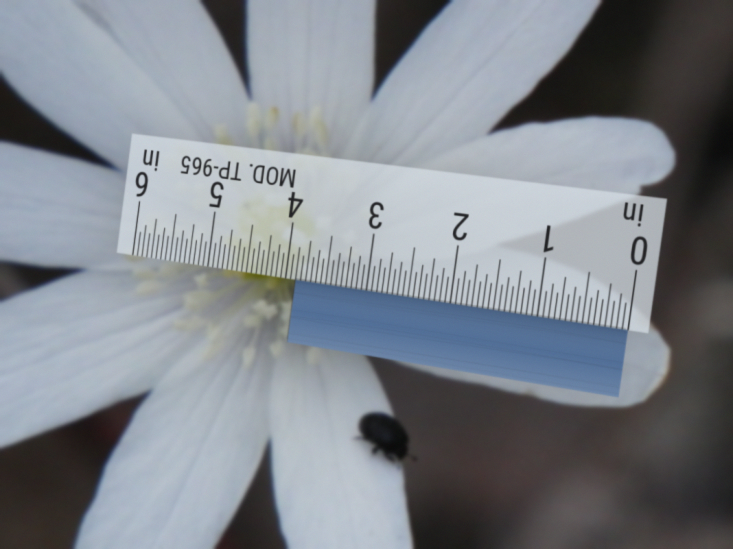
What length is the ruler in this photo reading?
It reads 3.875 in
